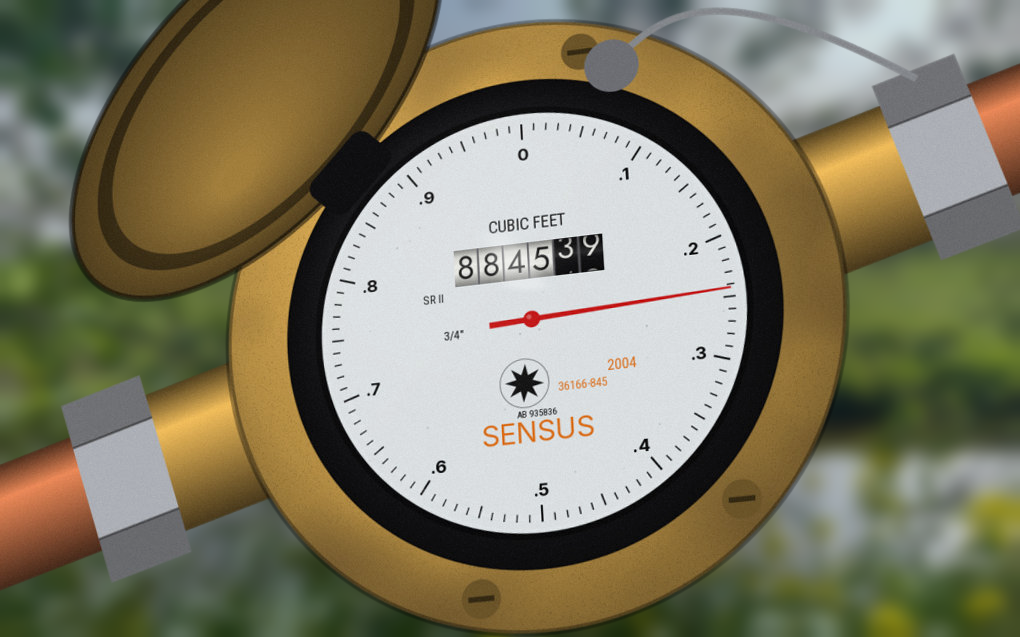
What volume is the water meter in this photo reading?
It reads 884539.24 ft³
